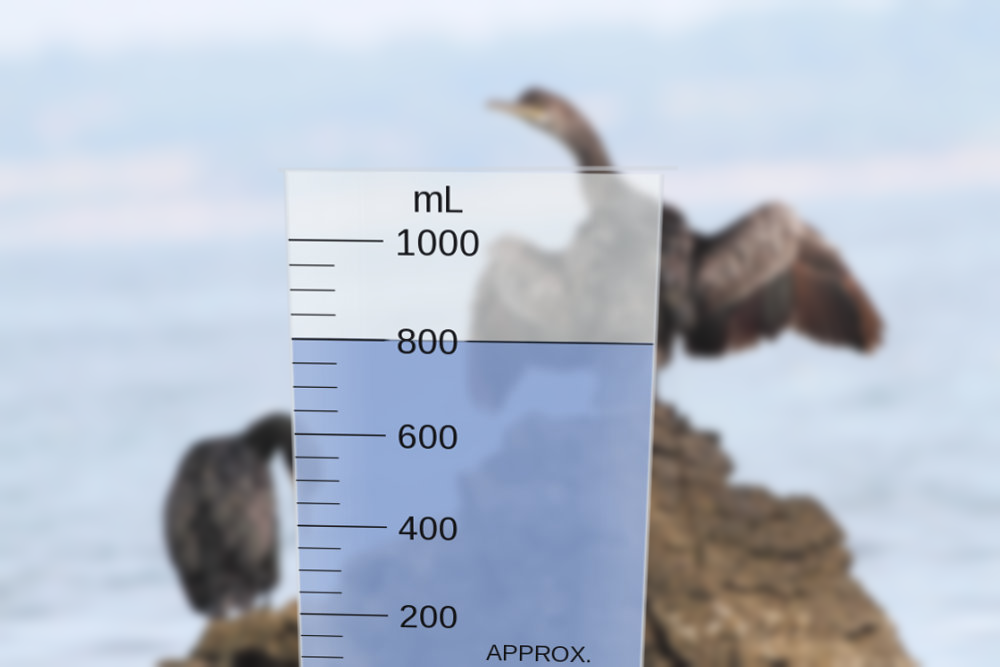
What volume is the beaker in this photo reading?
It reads 800 mL
